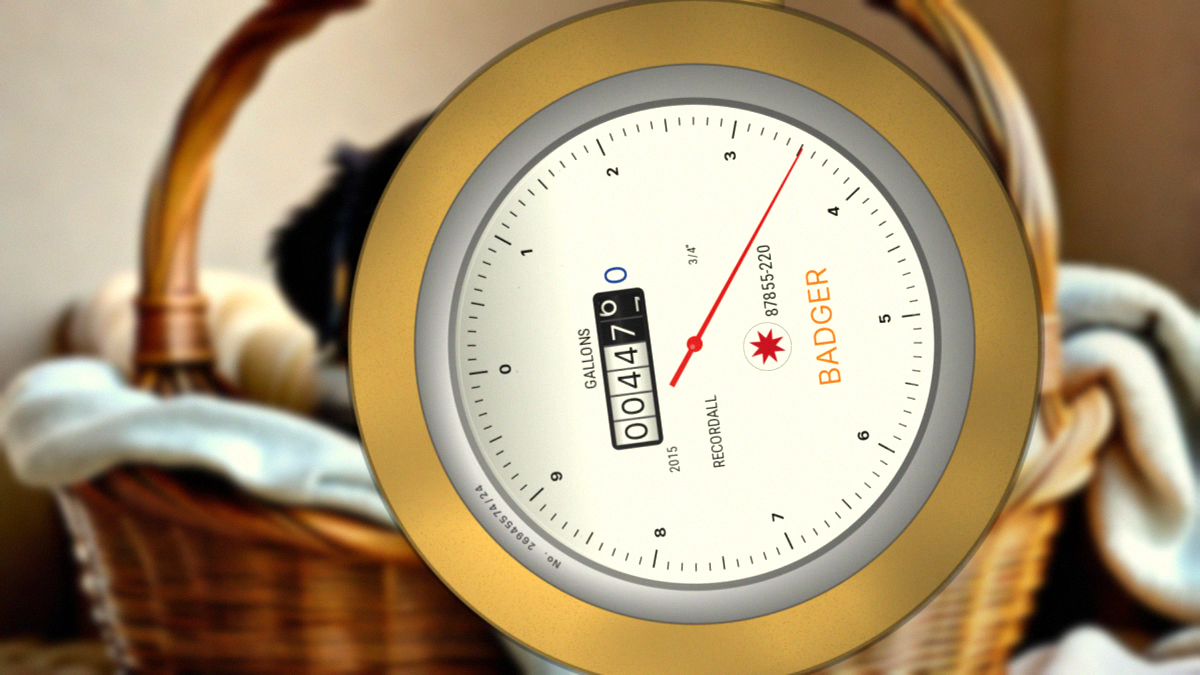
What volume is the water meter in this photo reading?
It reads 44763.5 gal
